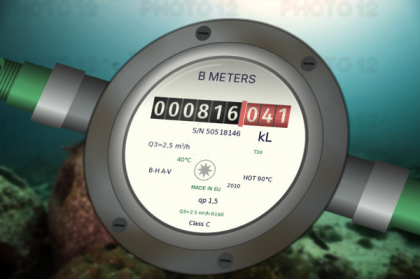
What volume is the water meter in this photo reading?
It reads 816.041 kL
